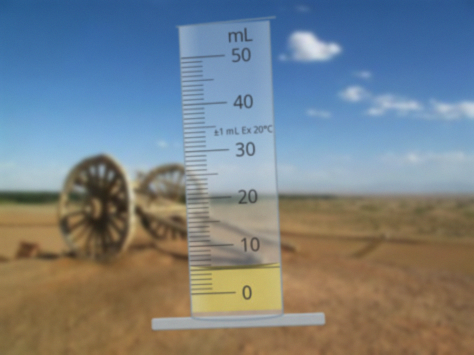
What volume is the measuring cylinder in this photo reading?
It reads 5 mL
